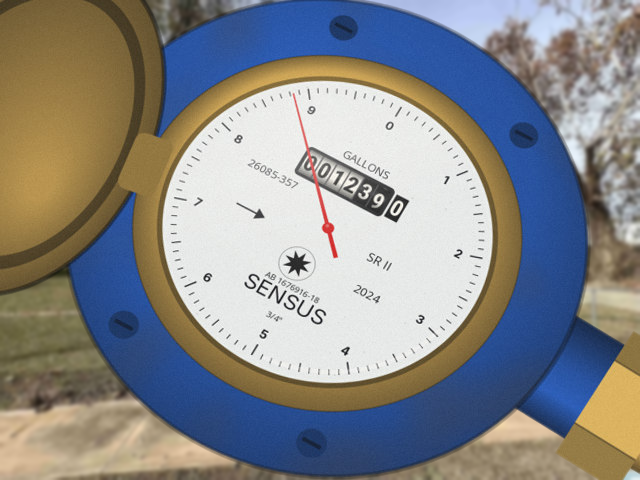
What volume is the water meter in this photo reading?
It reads 12388.8 gal
